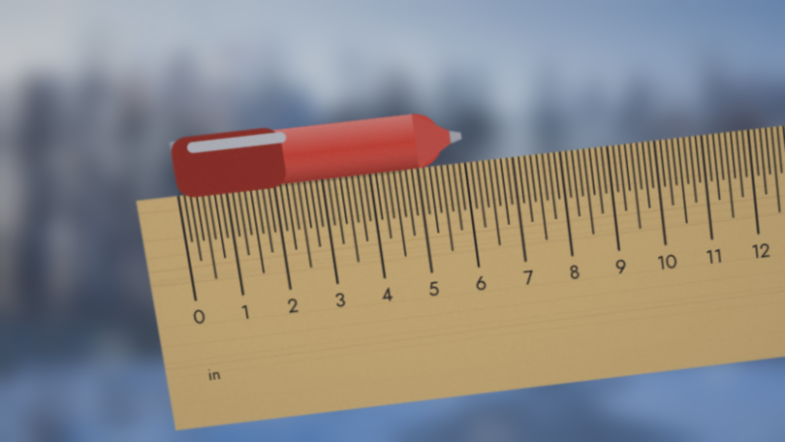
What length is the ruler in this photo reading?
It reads 6 in
